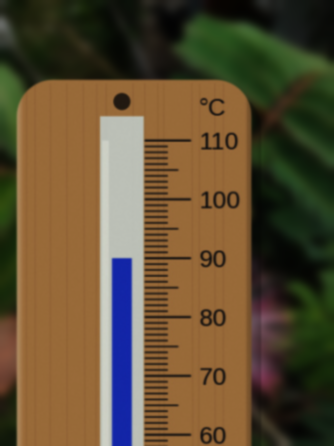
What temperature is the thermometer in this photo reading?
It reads 90 °C
